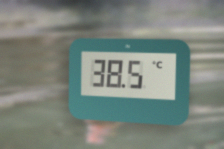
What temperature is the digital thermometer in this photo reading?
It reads 38.5 °C
